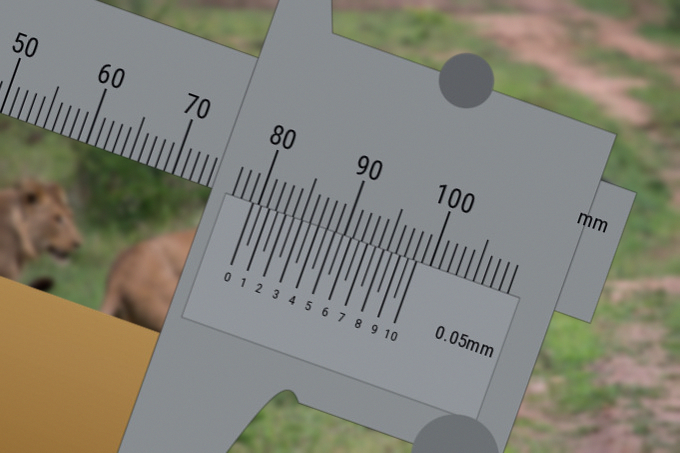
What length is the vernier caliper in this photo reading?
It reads 79.4 mm
